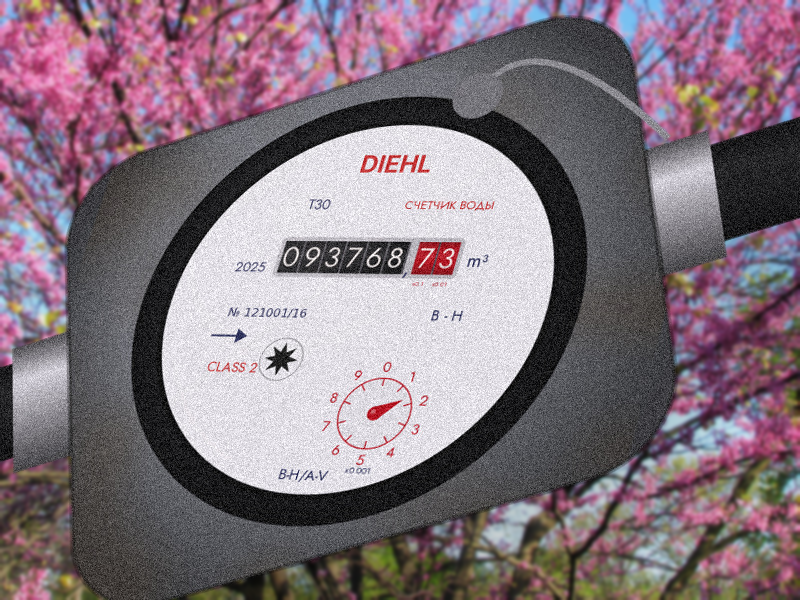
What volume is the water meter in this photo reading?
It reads 93768.731 m³
